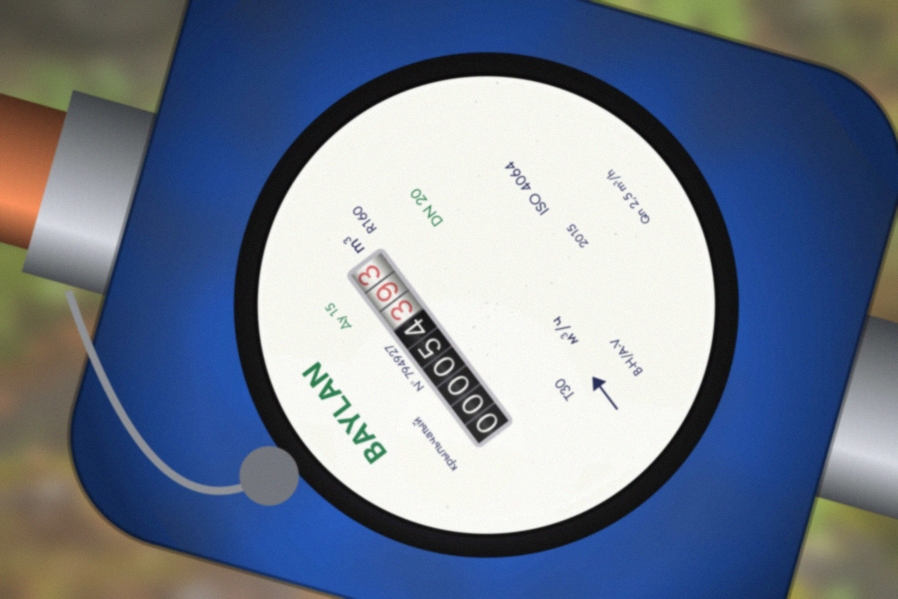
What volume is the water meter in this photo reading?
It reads 54.393 m³
